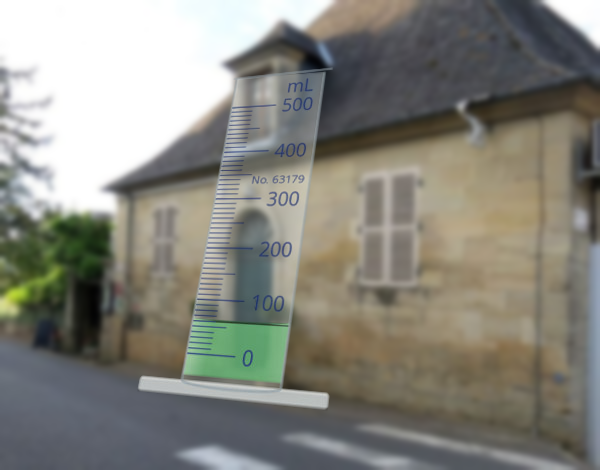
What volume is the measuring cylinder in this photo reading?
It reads 60 mL
